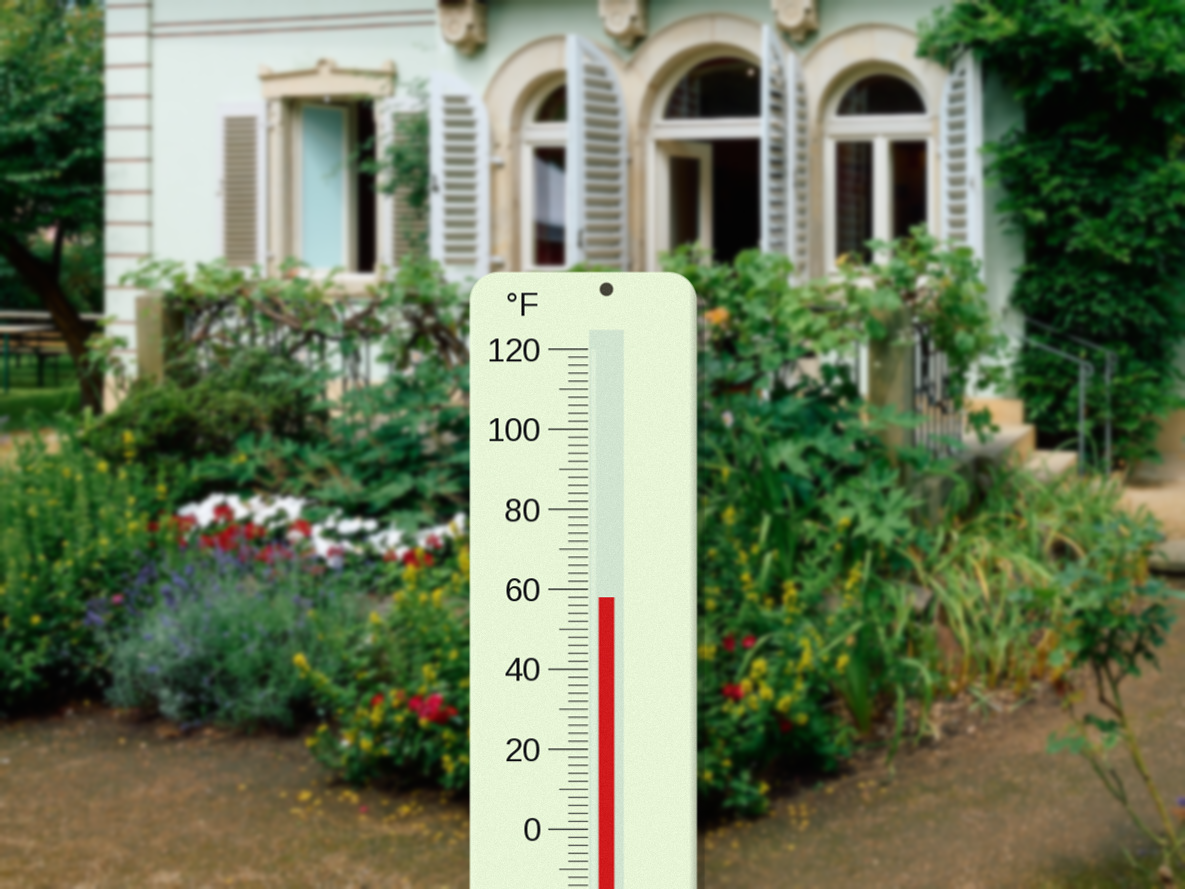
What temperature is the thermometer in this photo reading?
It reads 58 °F
